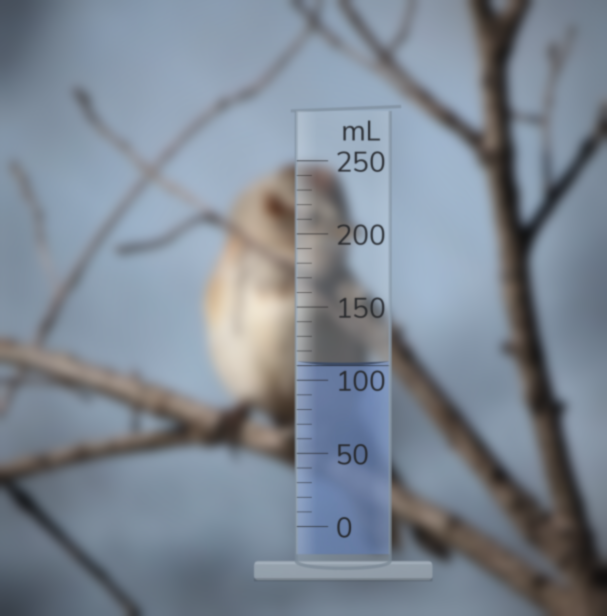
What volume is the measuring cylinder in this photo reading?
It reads 110 mL
